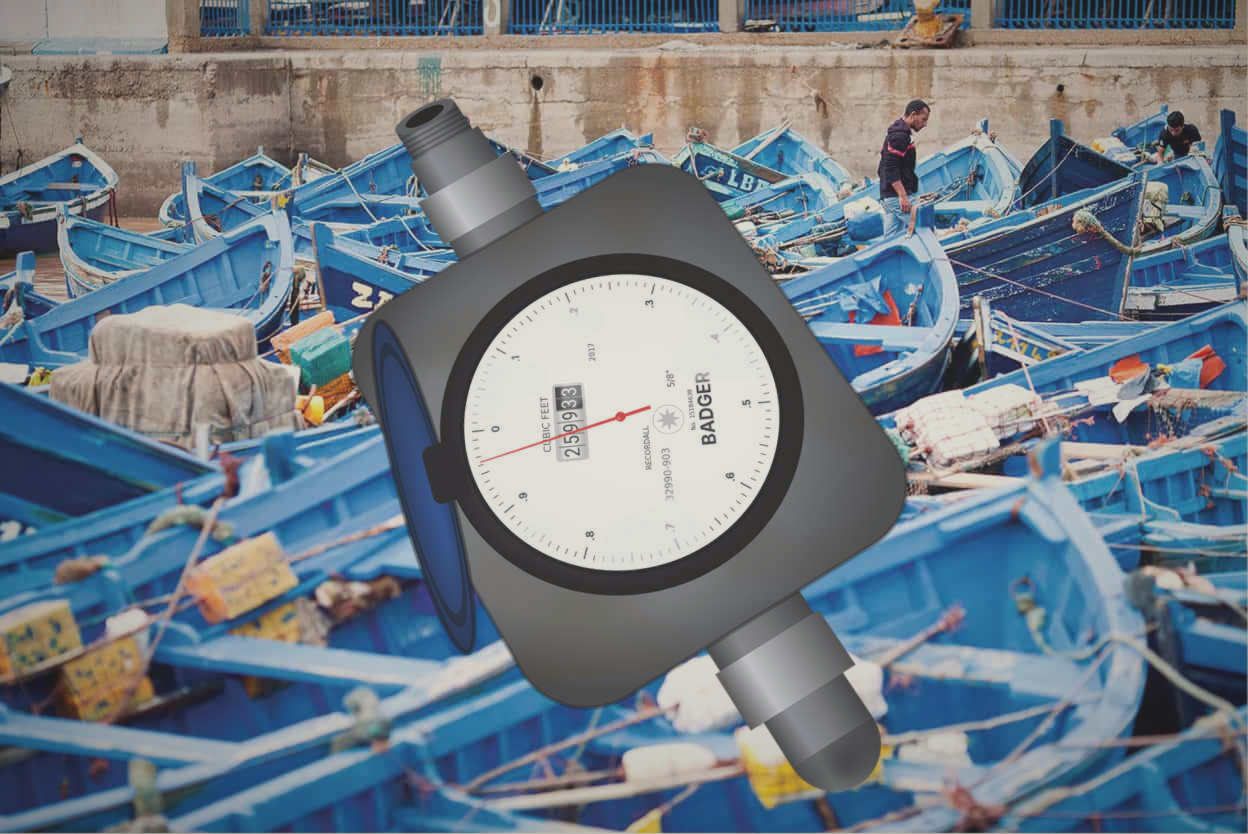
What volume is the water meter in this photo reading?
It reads 259932.96 ft³
